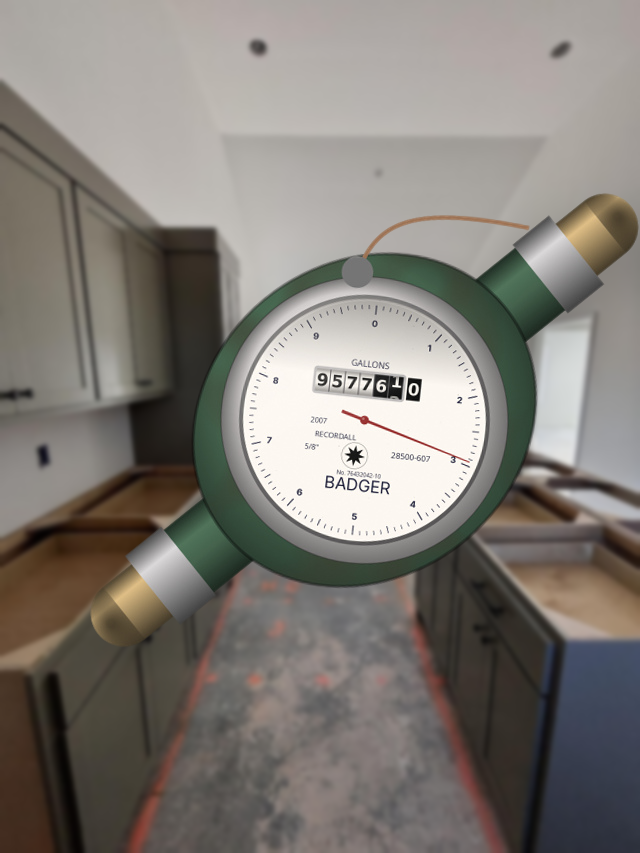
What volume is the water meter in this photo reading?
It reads 9577612.9 gal
